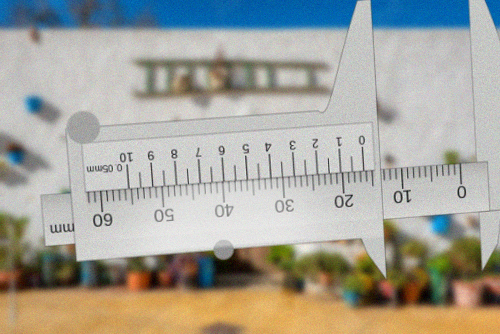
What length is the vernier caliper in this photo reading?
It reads 16.4 mm
